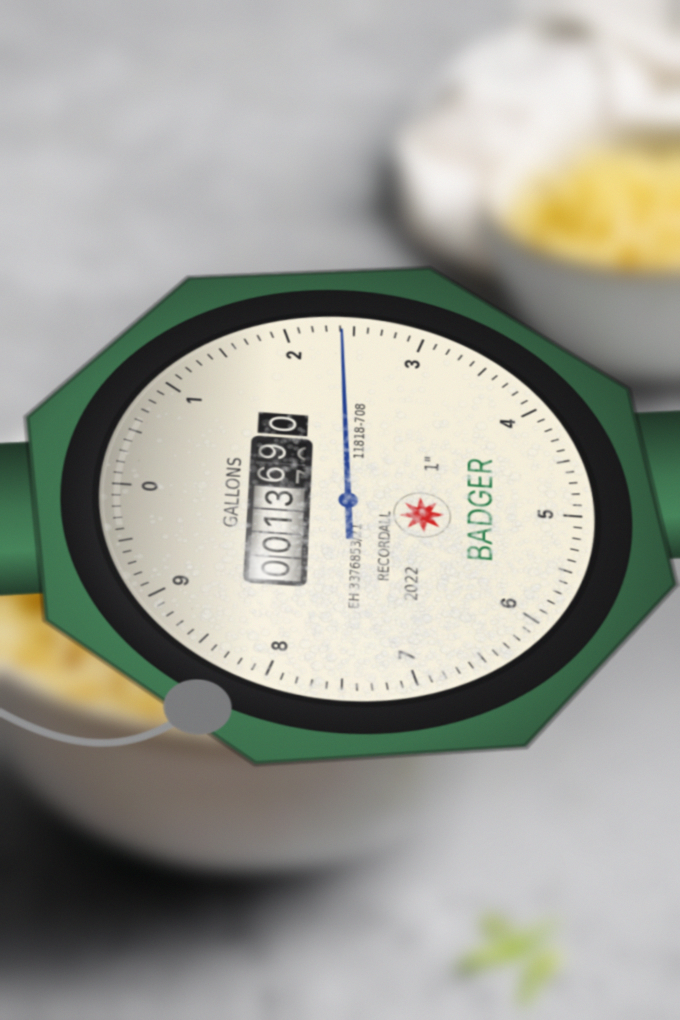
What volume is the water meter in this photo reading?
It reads 13692.4 gal
